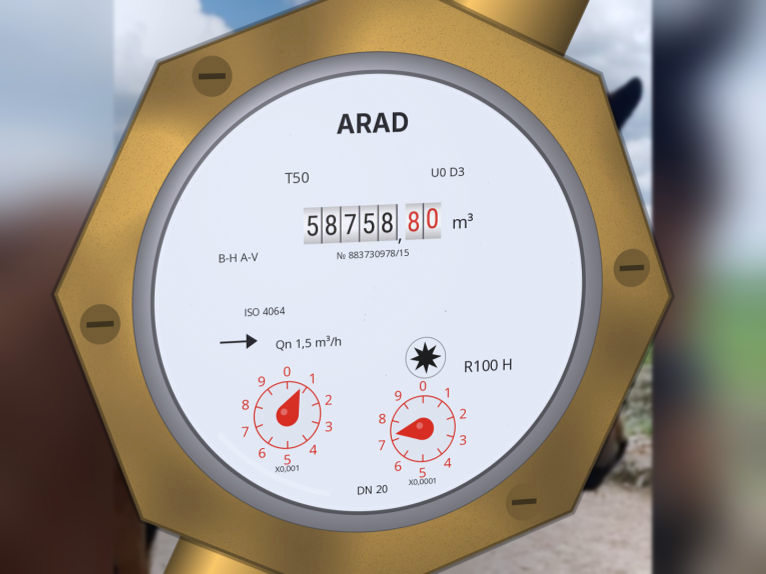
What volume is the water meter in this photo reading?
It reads 58758.8007 m³
